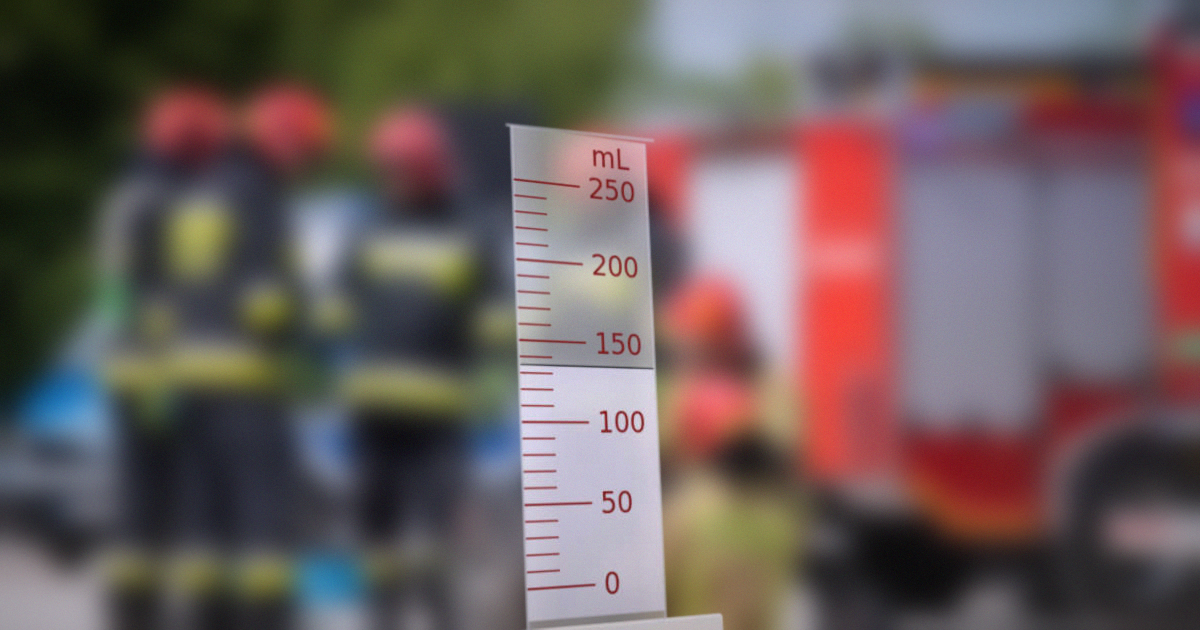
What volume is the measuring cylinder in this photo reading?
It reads 135 mL
